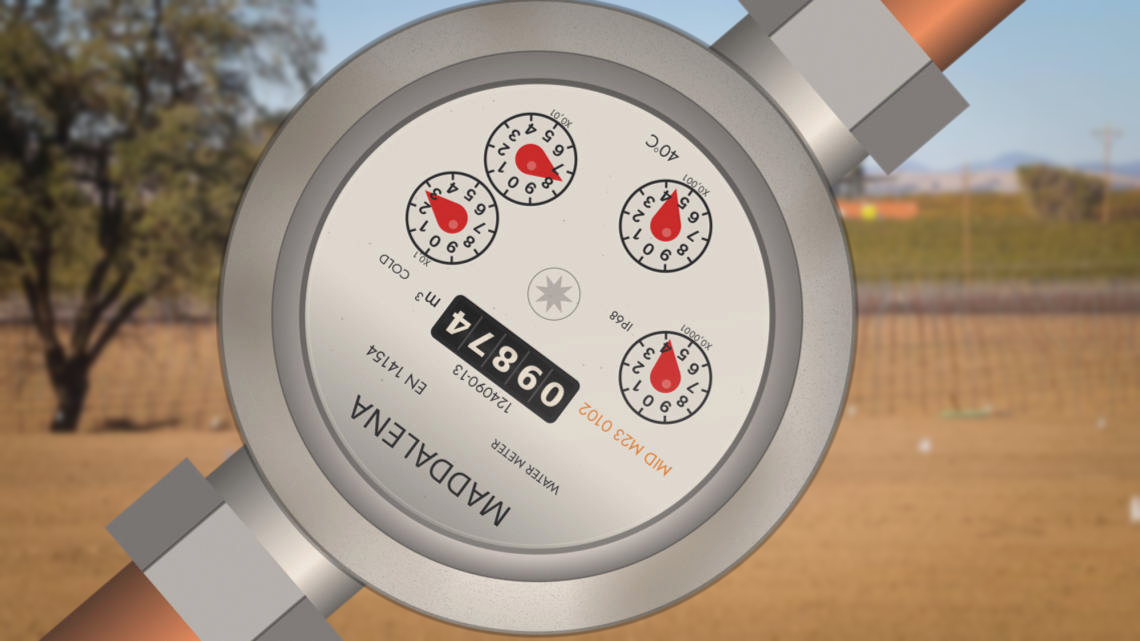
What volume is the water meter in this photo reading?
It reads 9874.2744 m³
